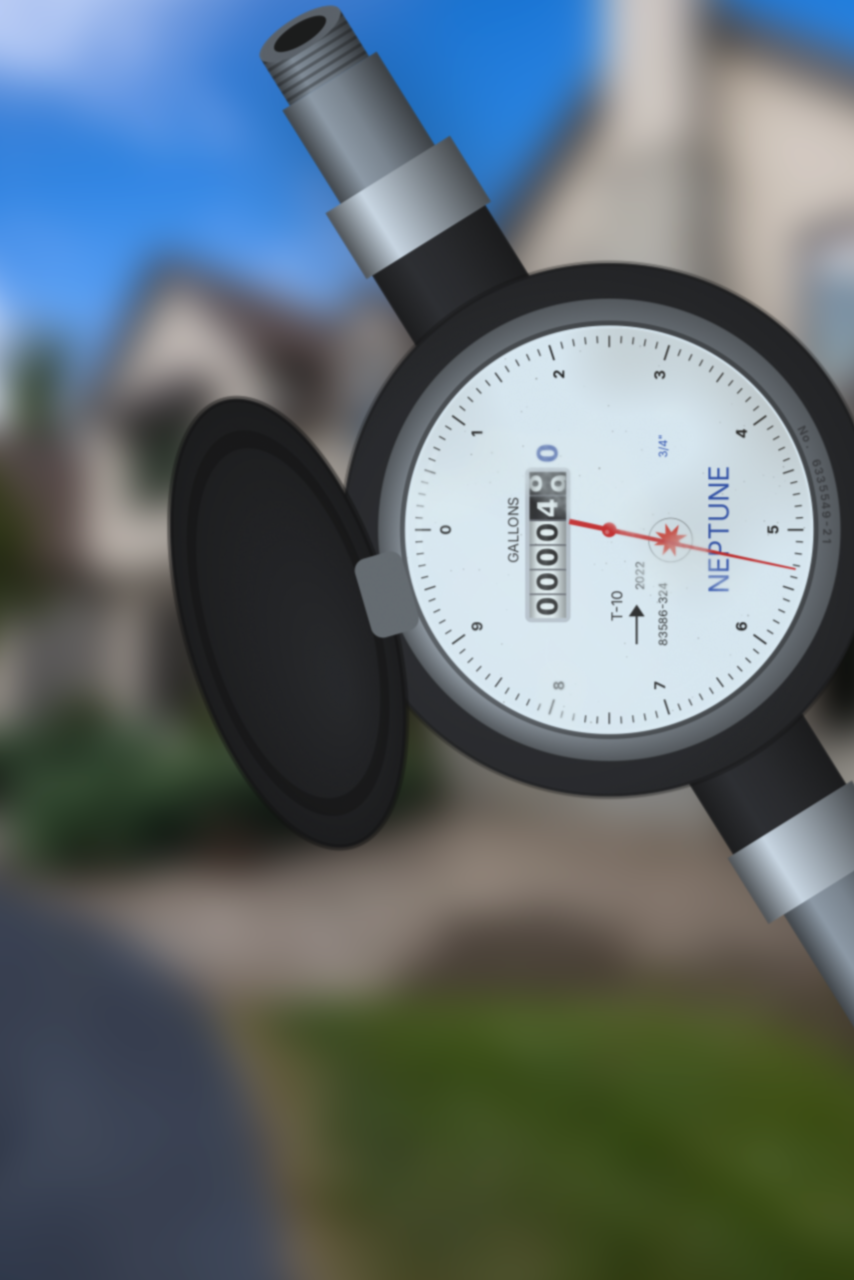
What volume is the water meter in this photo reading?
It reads 485.3 gal
